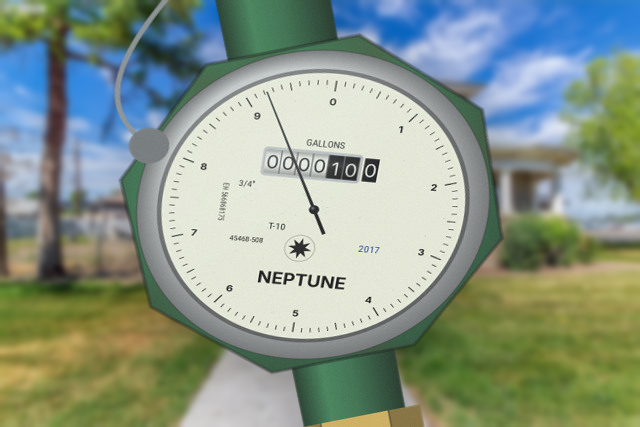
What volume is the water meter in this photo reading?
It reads 99.2 gal
